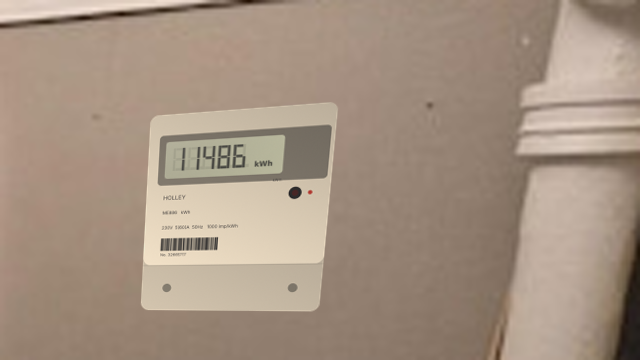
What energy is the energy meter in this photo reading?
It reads 11486 kWh
